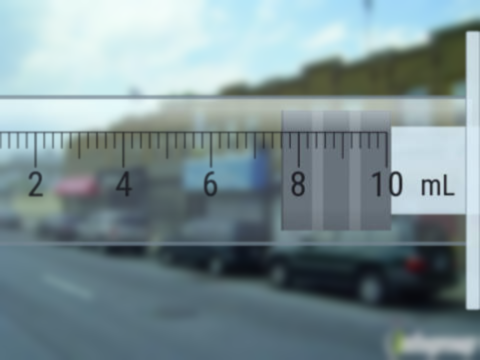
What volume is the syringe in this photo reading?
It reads 7.6 mL
